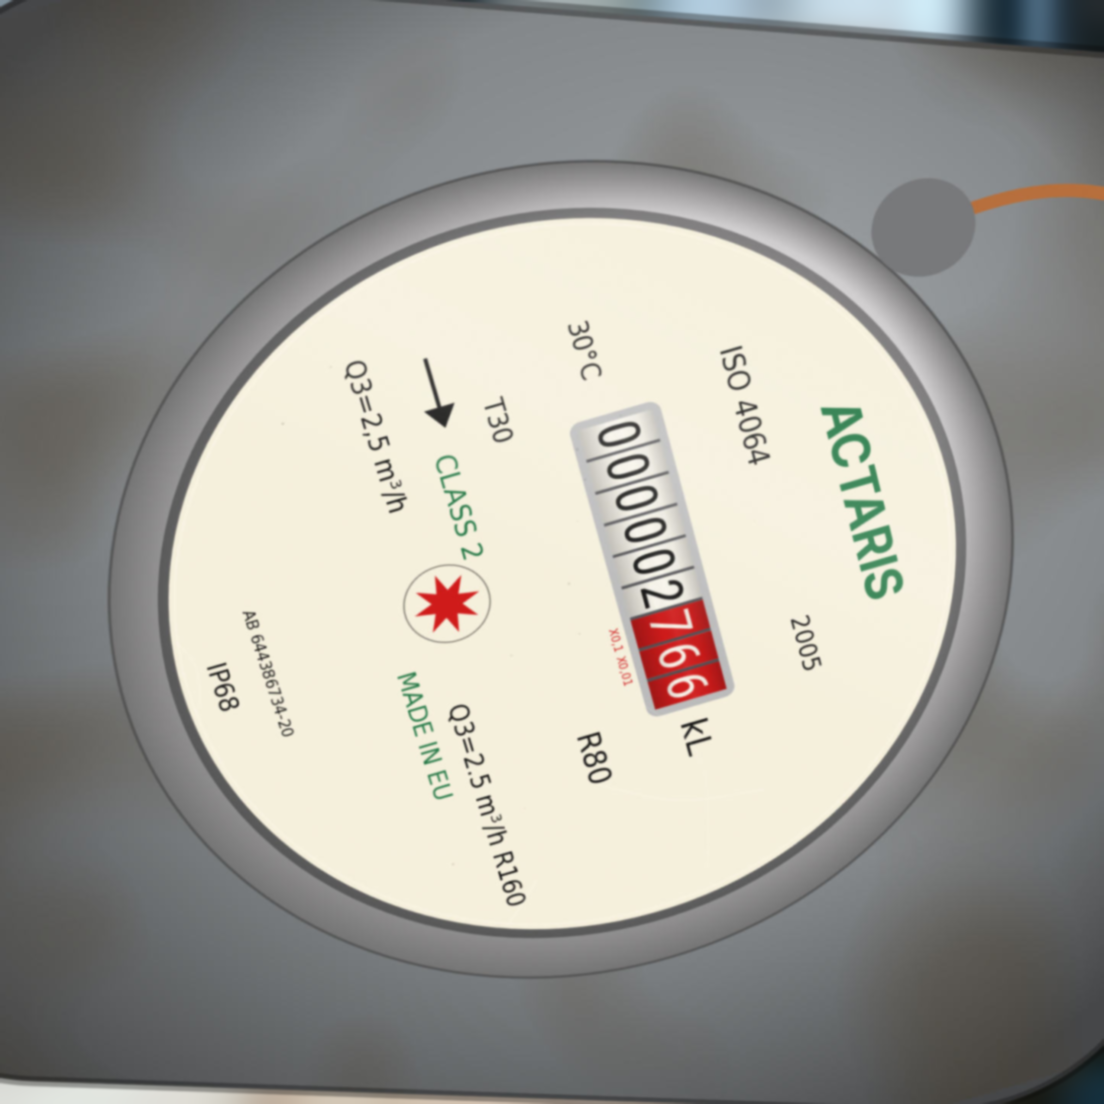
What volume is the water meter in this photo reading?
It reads 2.766 kL
